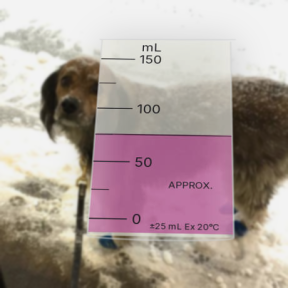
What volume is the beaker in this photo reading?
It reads 75 mL
